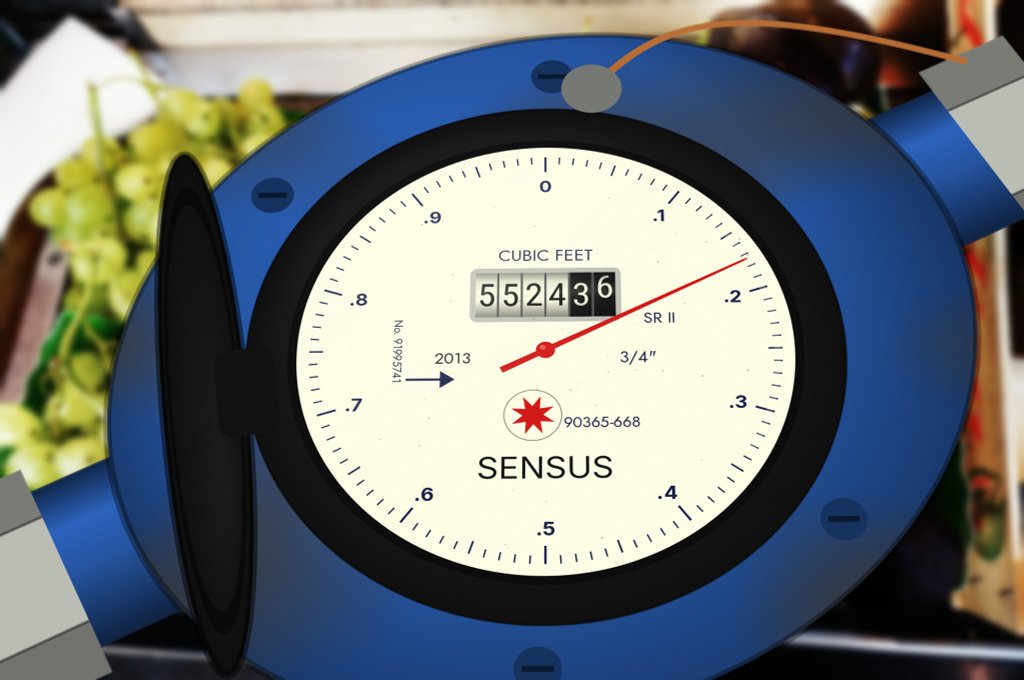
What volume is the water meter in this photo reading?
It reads 552436.17 ft³
